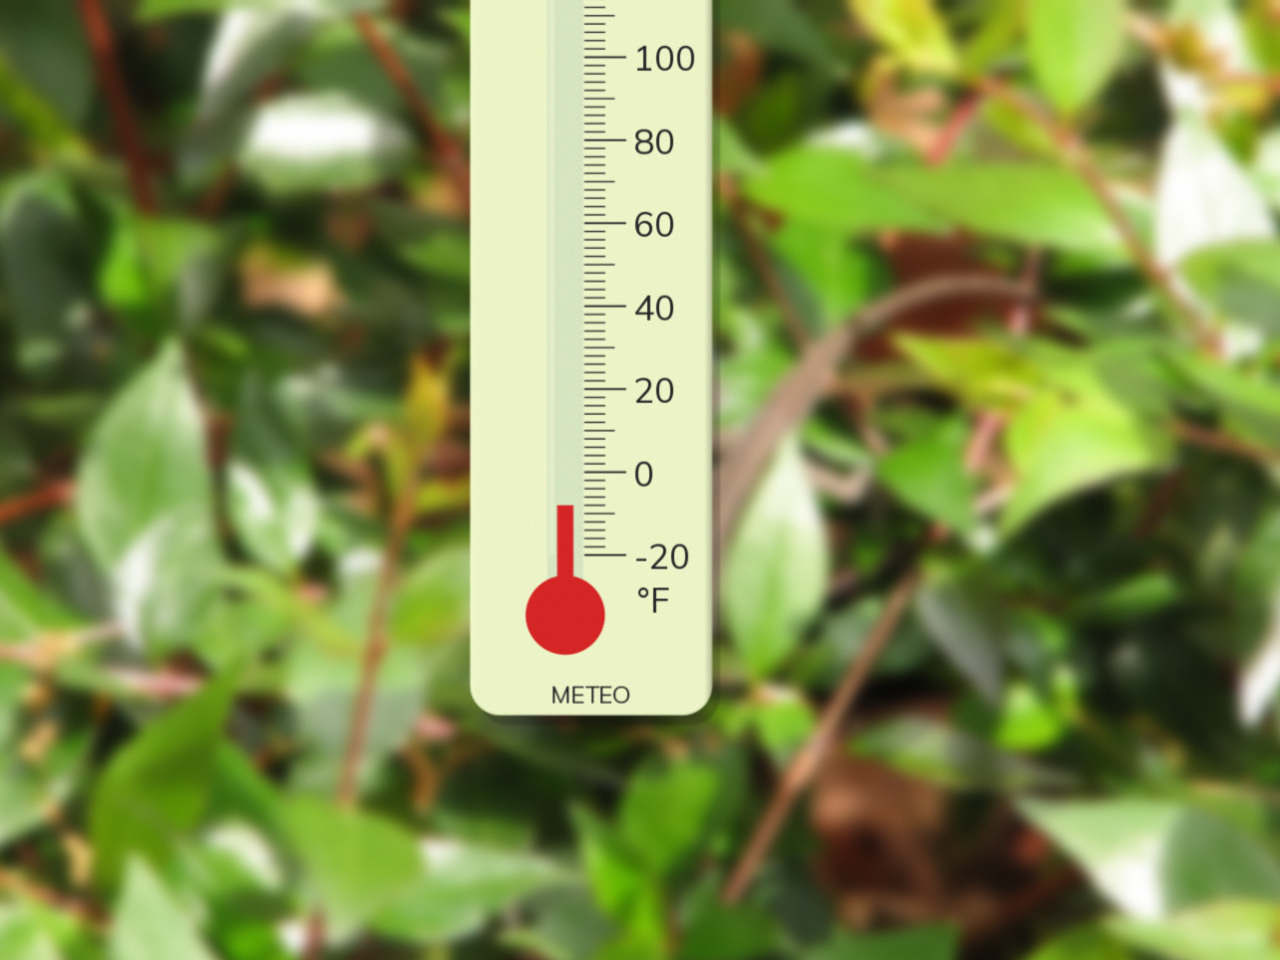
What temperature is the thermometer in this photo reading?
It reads -8 °F
